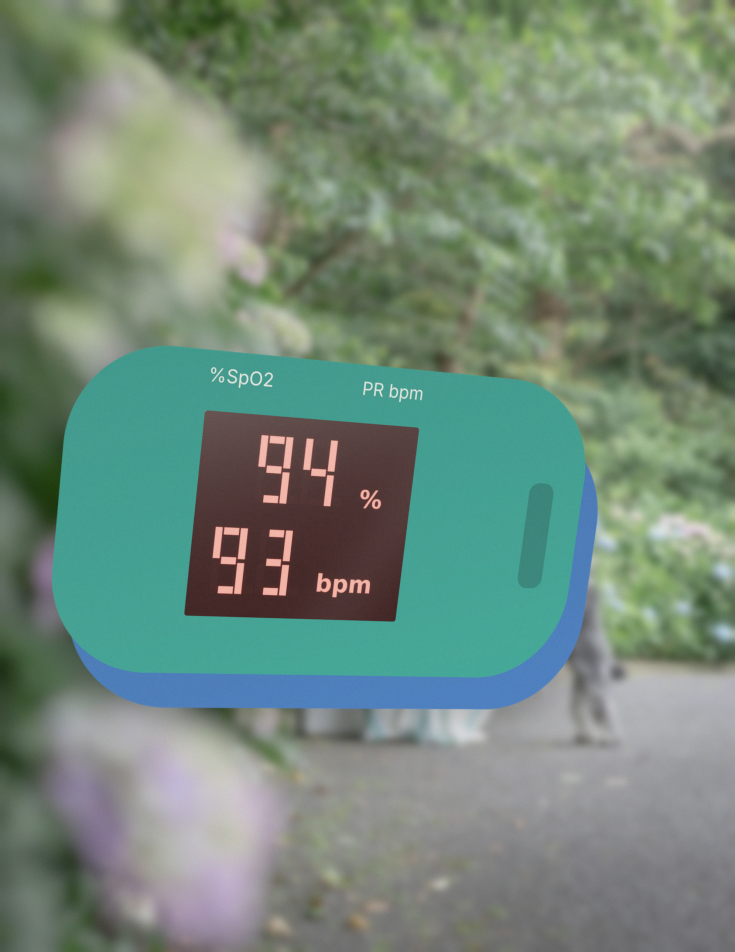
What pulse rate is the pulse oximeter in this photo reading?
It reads 93 bpm
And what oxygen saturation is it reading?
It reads 94 %
